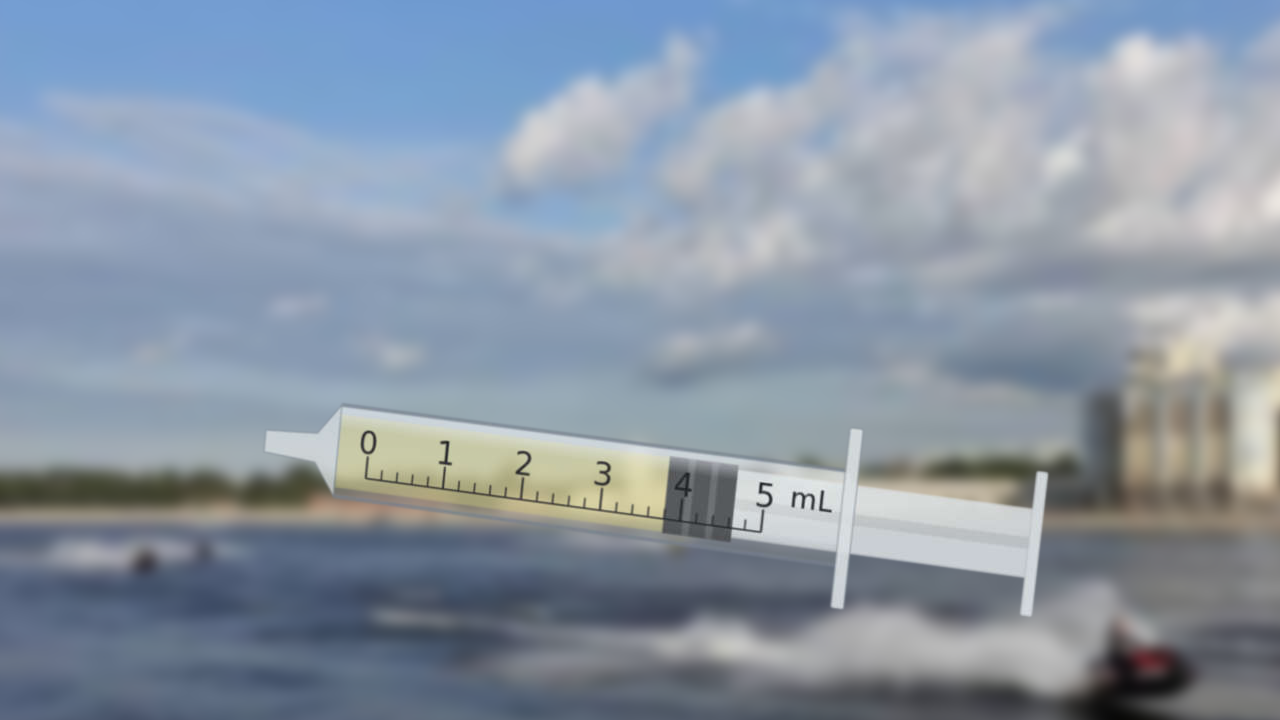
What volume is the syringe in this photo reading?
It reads 3.8 mL
